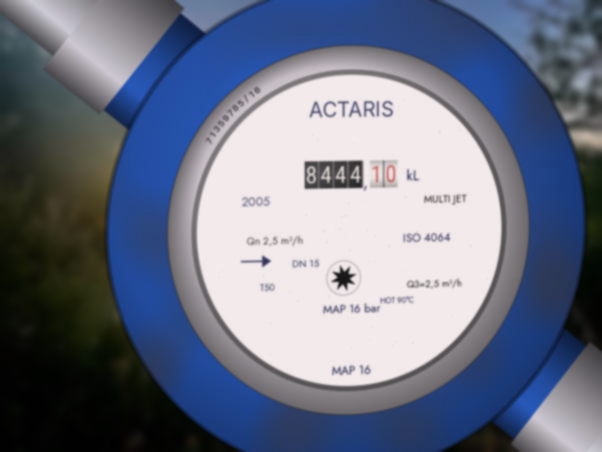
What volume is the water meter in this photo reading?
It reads 8444.10 kL
